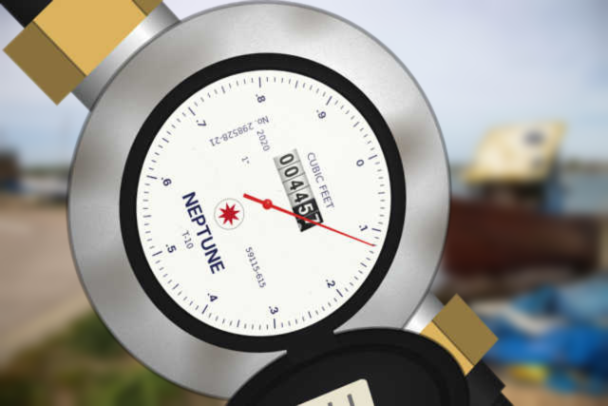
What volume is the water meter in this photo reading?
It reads 4457.12 ft³
